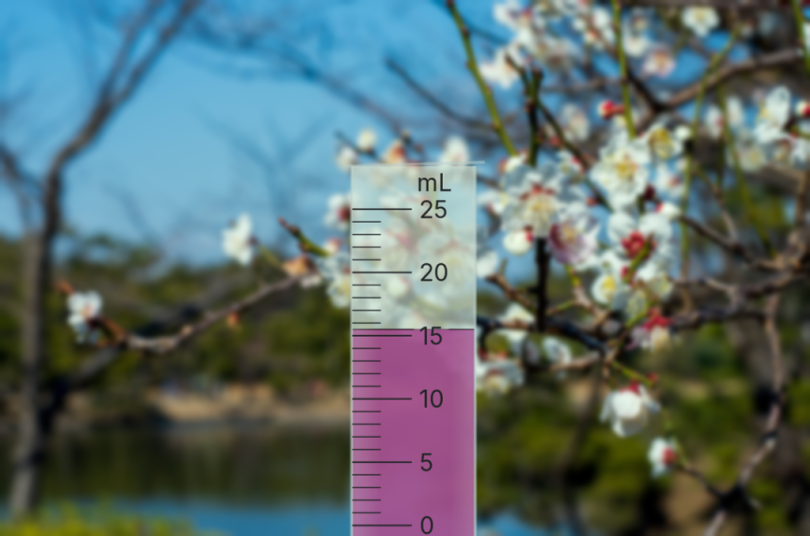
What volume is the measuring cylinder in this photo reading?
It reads 15.5 mL
